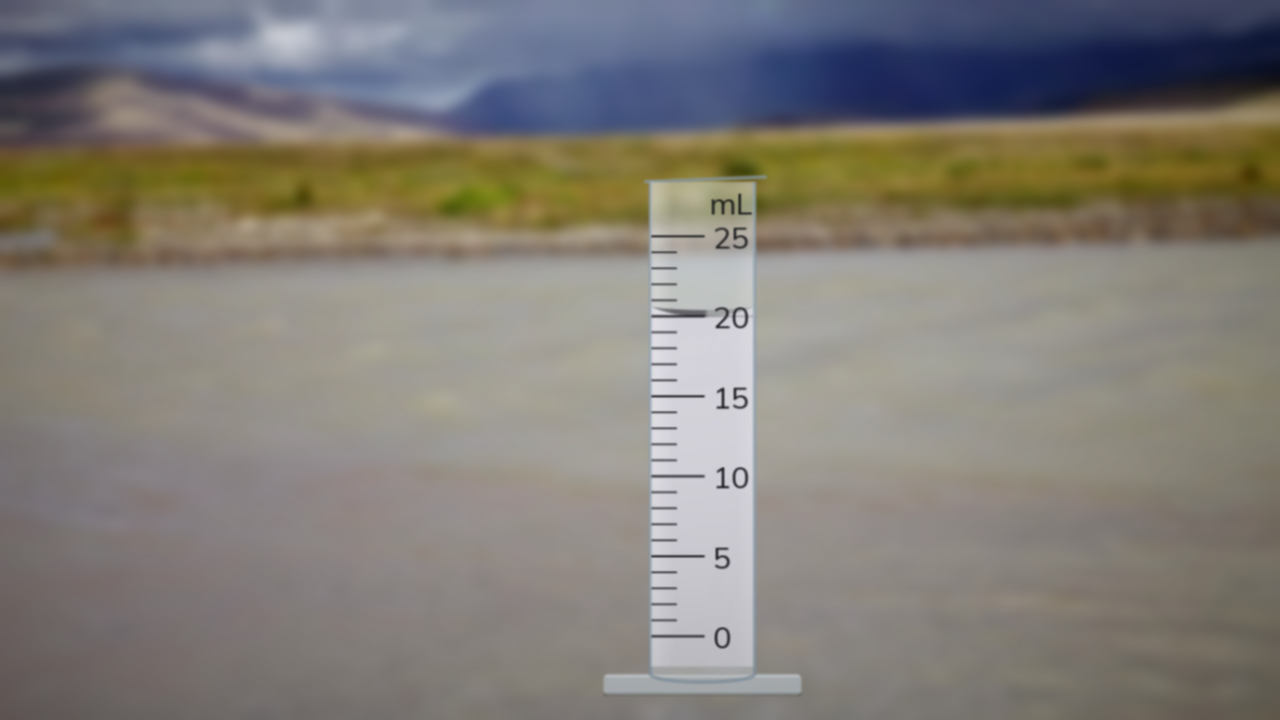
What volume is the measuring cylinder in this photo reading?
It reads 20 mL
